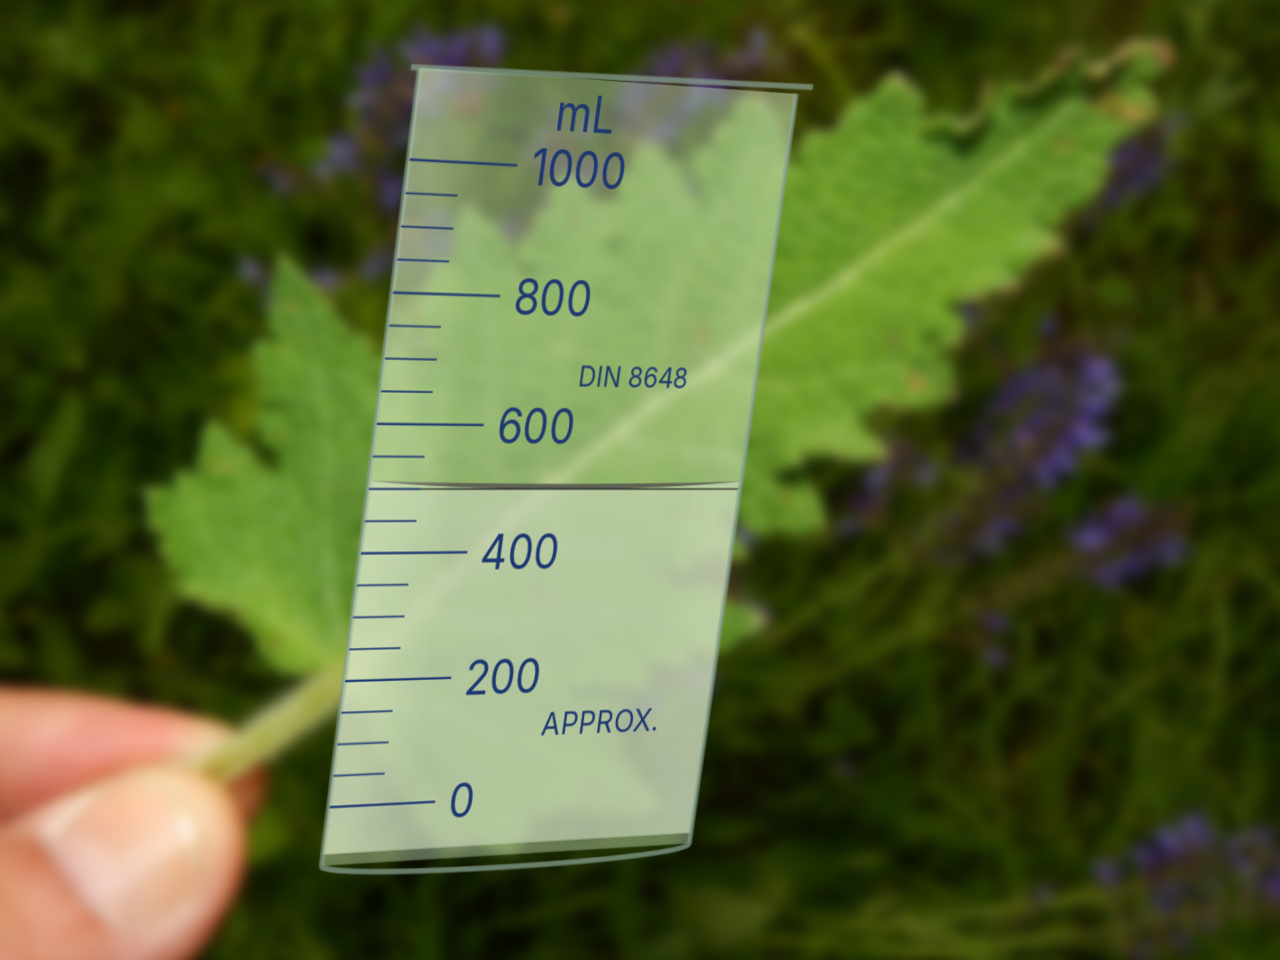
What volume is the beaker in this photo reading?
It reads 500 mL
